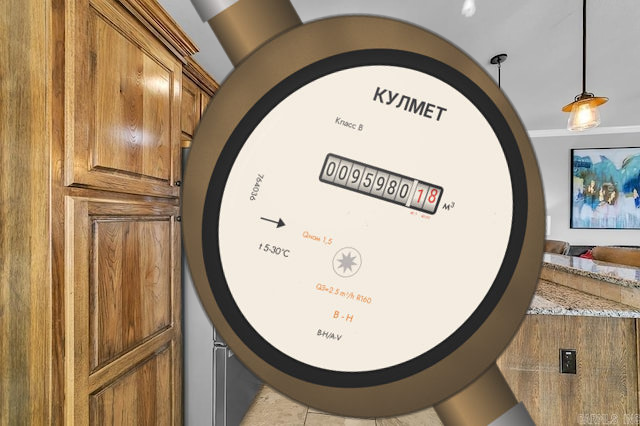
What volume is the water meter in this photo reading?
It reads 95980.18 m³
